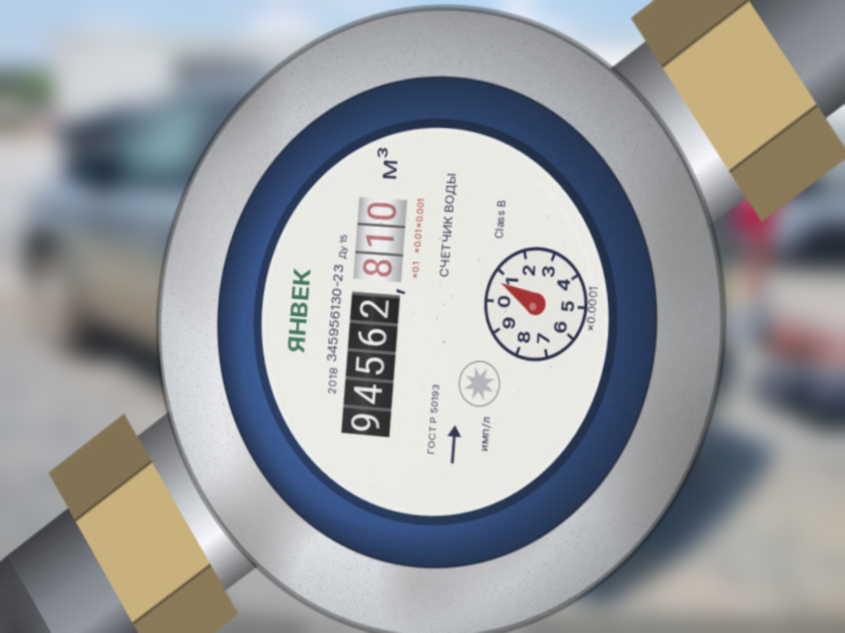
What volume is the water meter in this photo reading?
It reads 94562.8100 m³
